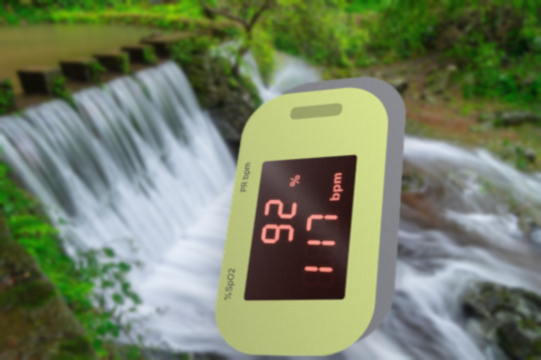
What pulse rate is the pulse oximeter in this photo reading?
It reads 117 bpm
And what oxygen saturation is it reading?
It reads 92 %
